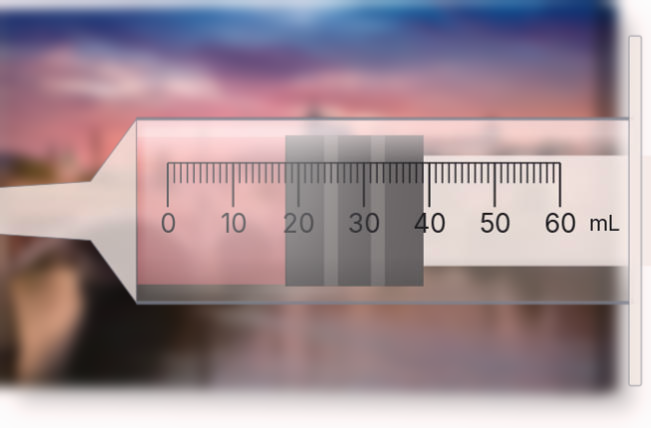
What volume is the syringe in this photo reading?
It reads 18 mL
